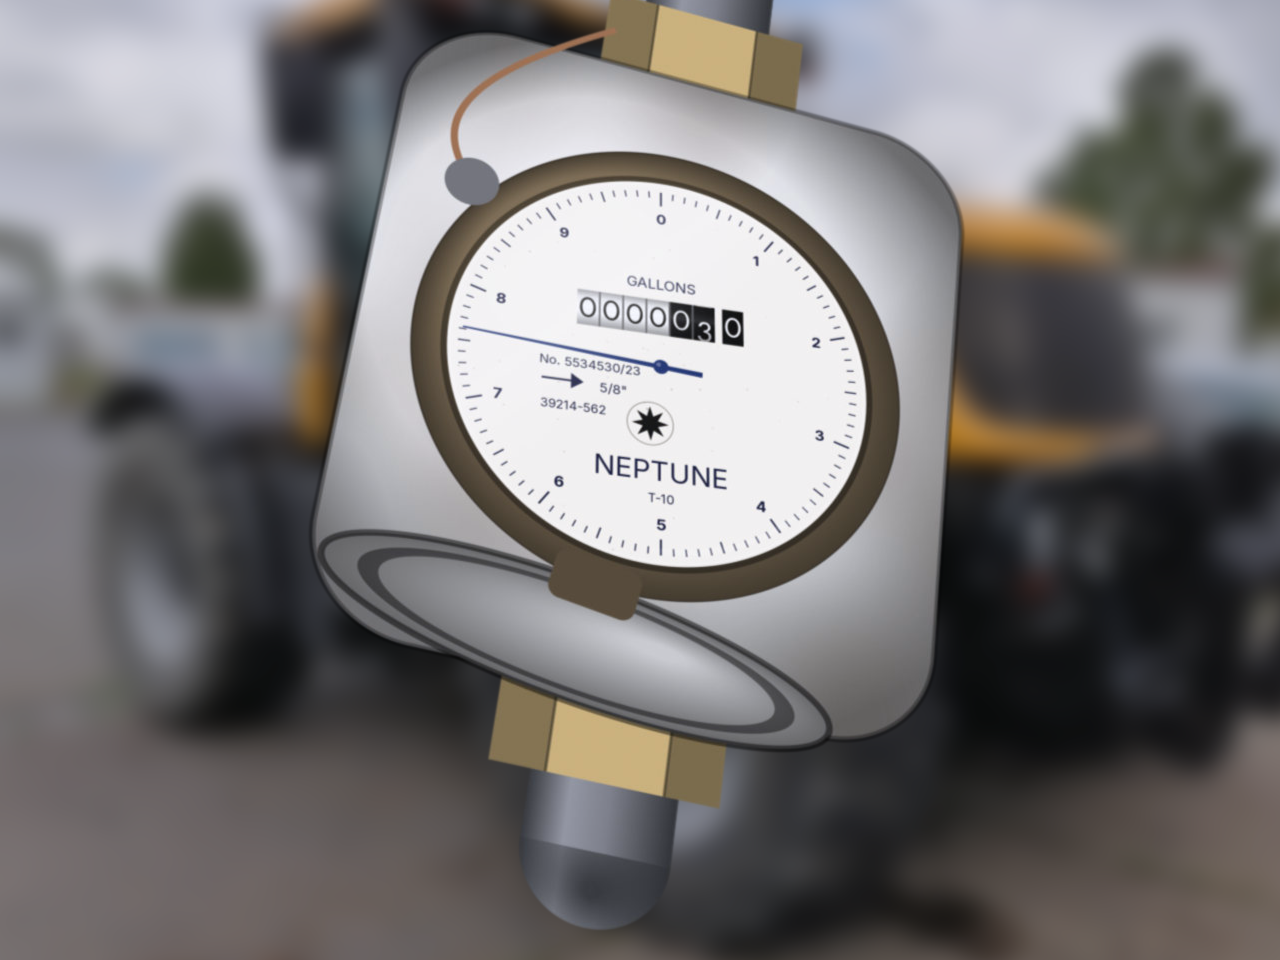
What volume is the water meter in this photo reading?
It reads 27.6 gal
